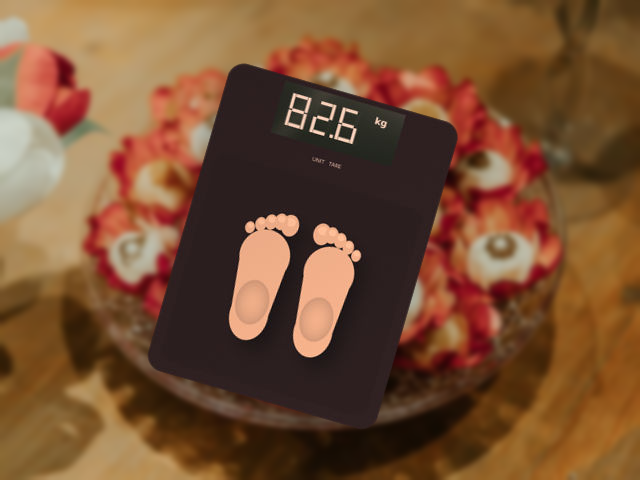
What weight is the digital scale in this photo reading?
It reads 82.6 kg
